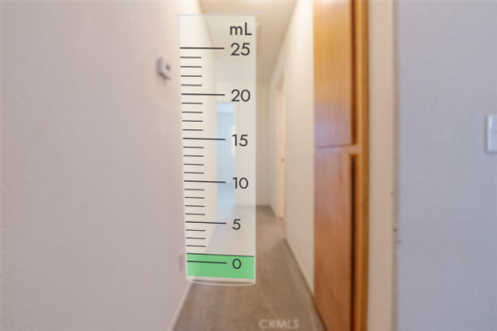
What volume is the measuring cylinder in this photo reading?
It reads 1 mL
